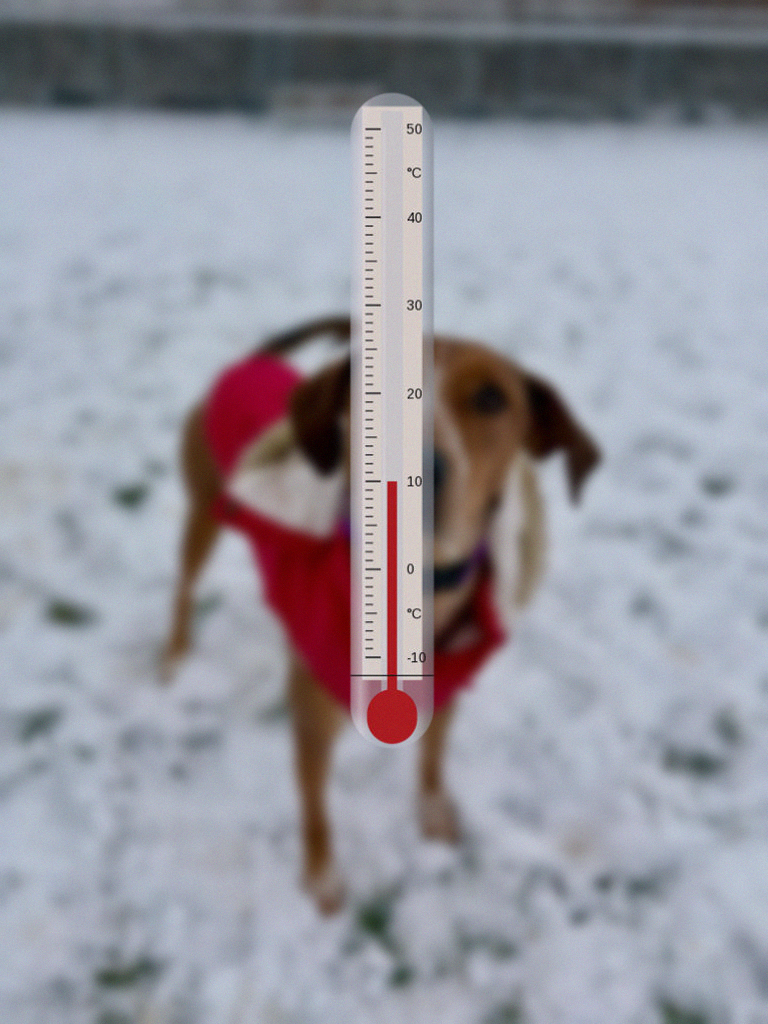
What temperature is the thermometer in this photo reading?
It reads 10 °C
